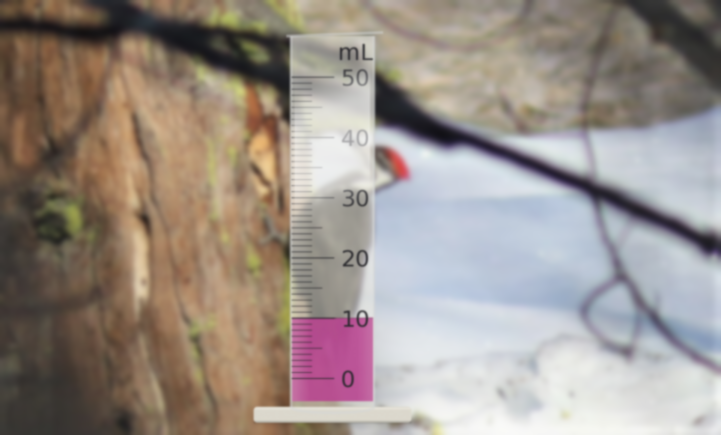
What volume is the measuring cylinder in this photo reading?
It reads 10 mL
